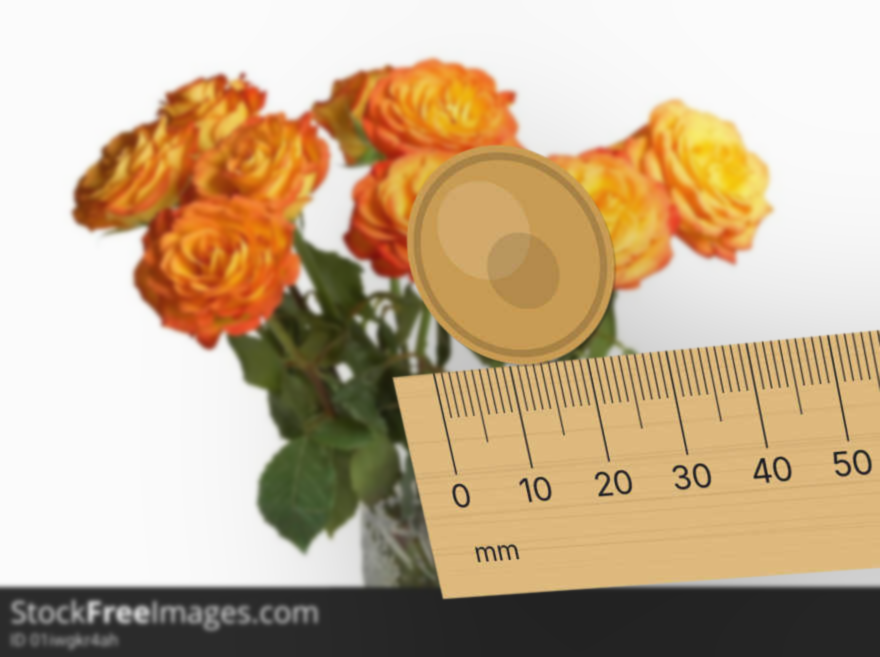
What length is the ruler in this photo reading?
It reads 26 mm
